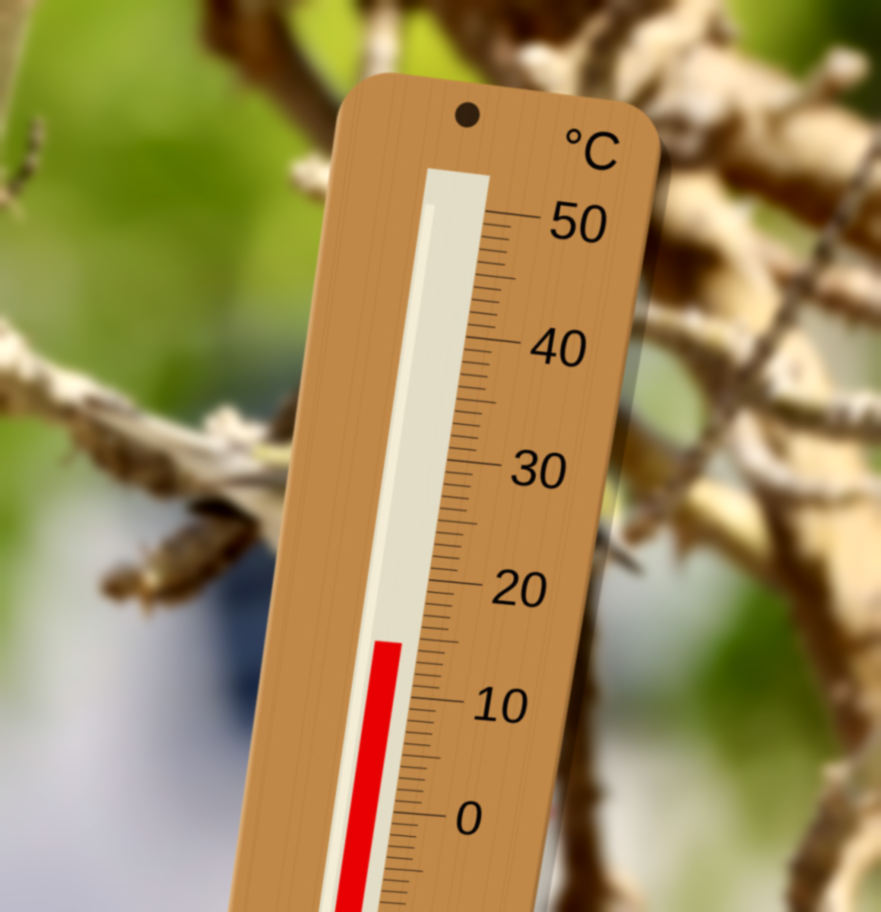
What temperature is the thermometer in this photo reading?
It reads 14.5 °C
